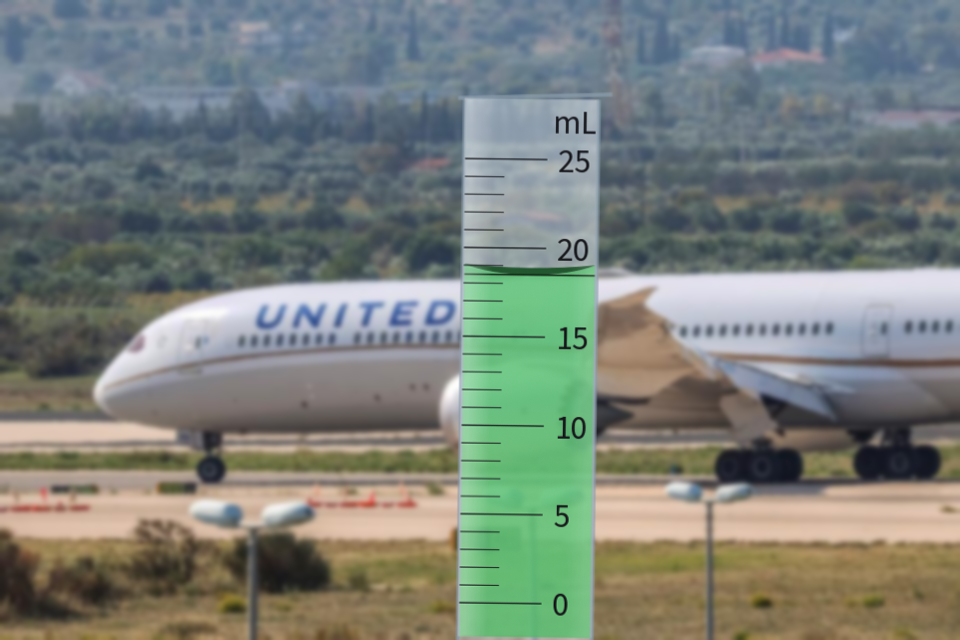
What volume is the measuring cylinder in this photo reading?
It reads 18.5 mL
